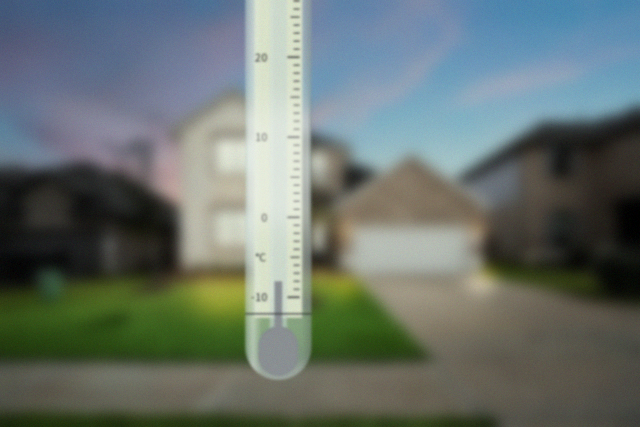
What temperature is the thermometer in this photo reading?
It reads -8 °C
